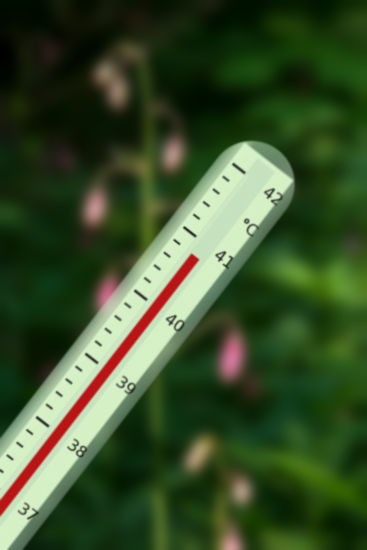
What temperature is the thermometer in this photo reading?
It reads 40.8 °C
